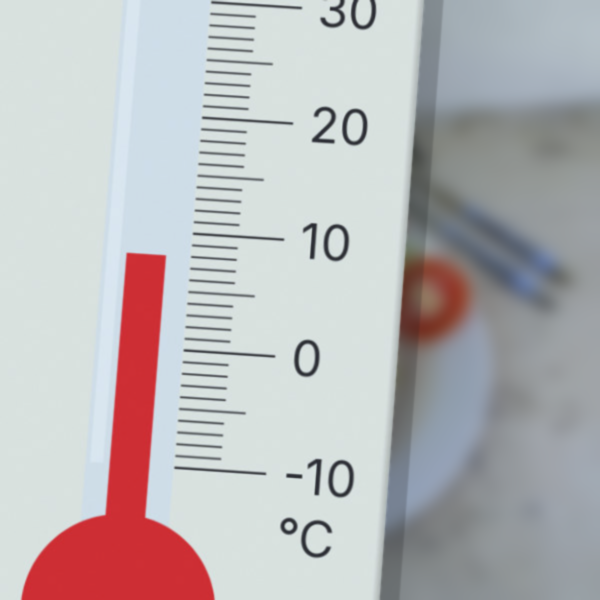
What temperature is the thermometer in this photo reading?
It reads 8 °C
